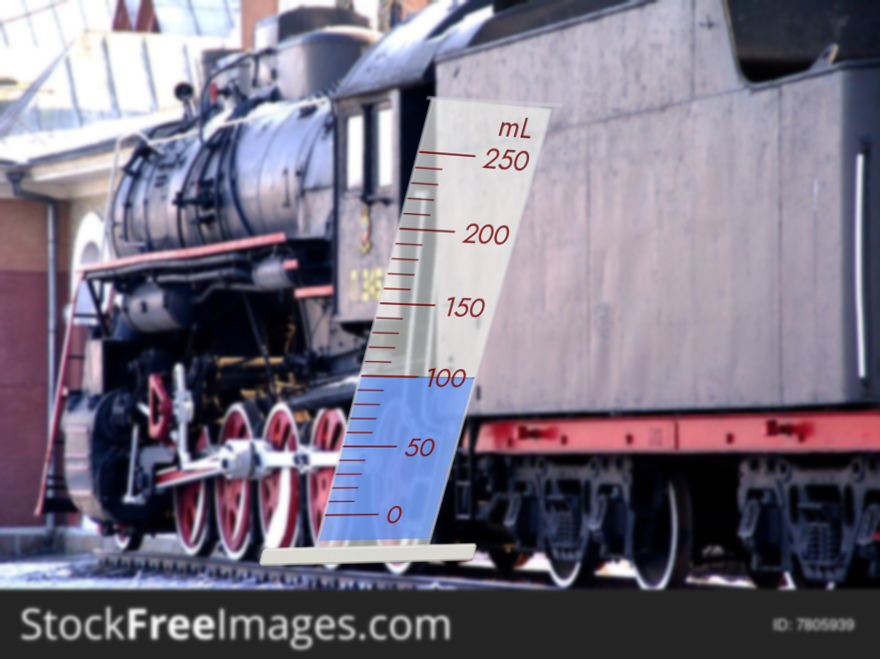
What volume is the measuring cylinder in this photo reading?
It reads 100 mL
